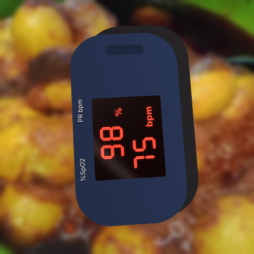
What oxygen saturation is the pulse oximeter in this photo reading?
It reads 98 %
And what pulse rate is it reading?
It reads 75 bpm
